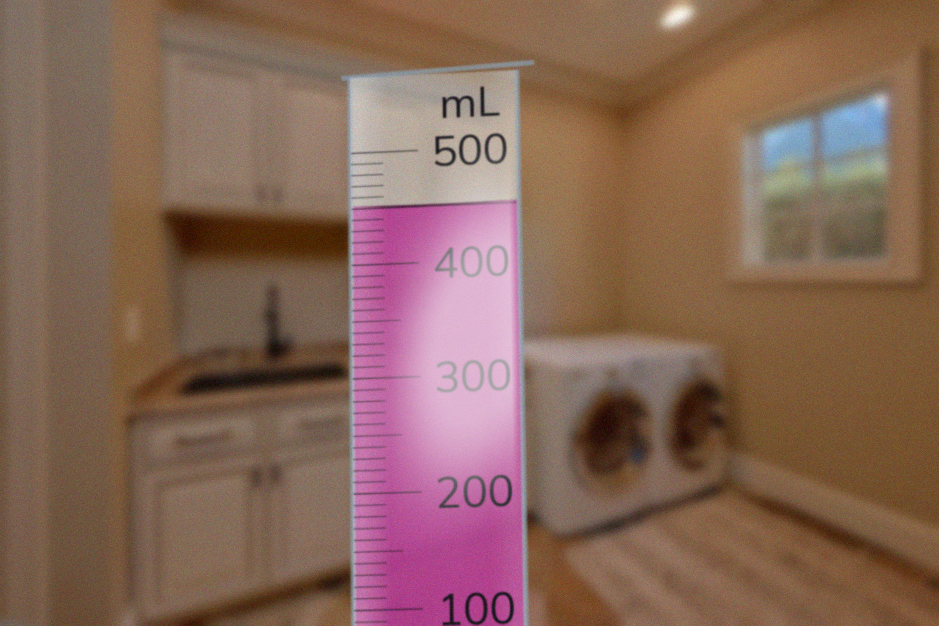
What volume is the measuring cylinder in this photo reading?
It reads 450 mL
